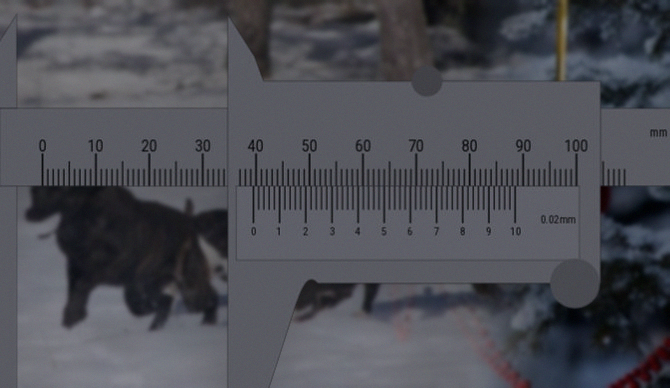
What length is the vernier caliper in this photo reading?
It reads 39.5 mm
